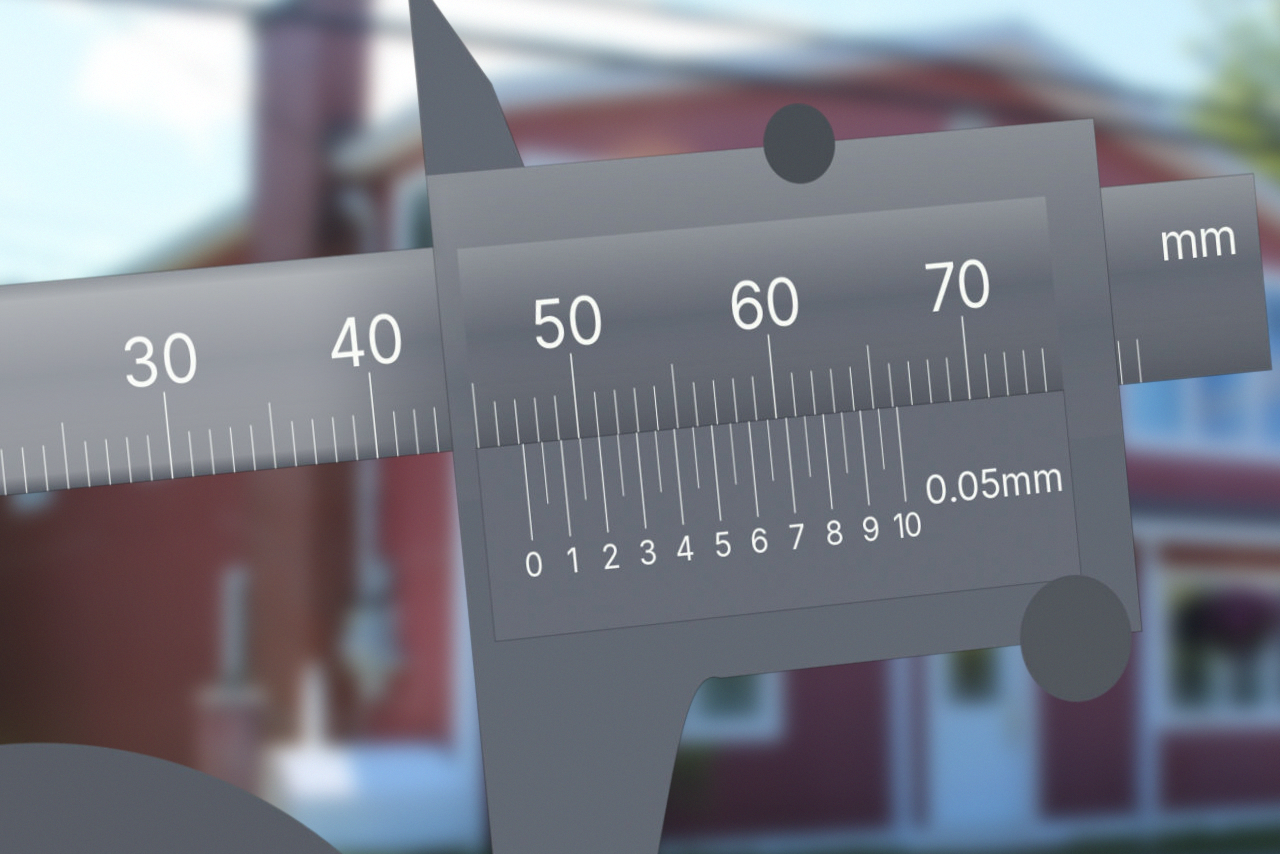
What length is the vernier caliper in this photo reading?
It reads 47.2 mm
